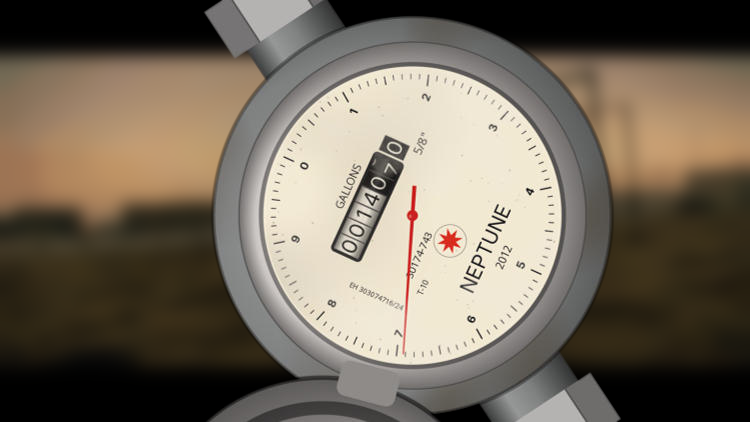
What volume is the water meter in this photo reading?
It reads 14066.9 gal
